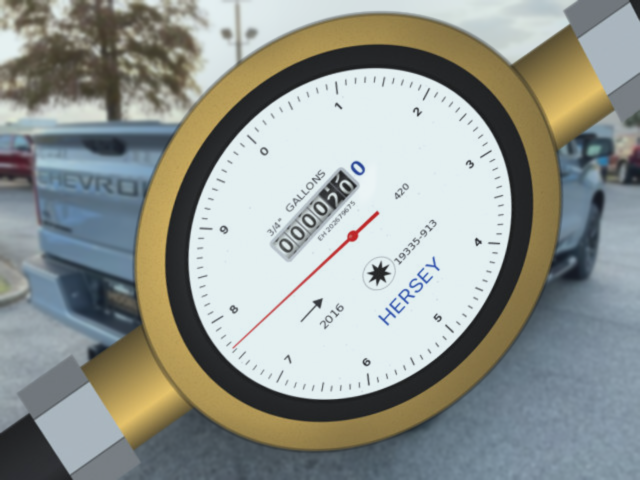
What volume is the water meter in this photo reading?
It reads 197.6 gal
